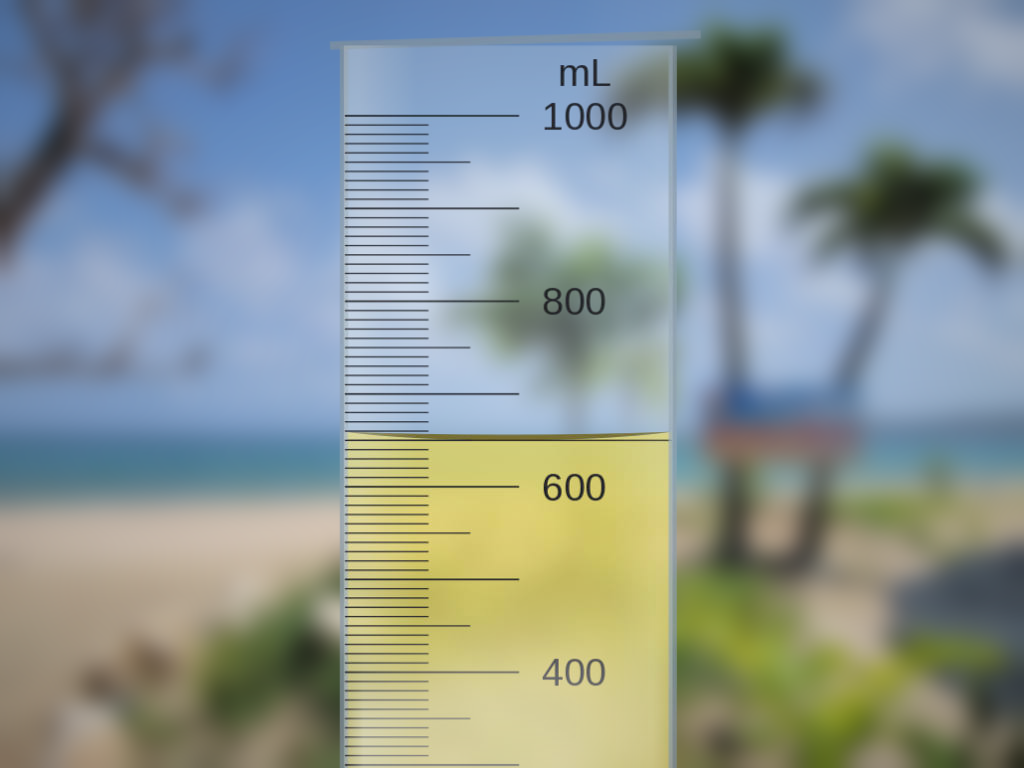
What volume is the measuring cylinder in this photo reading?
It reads 650 mL
